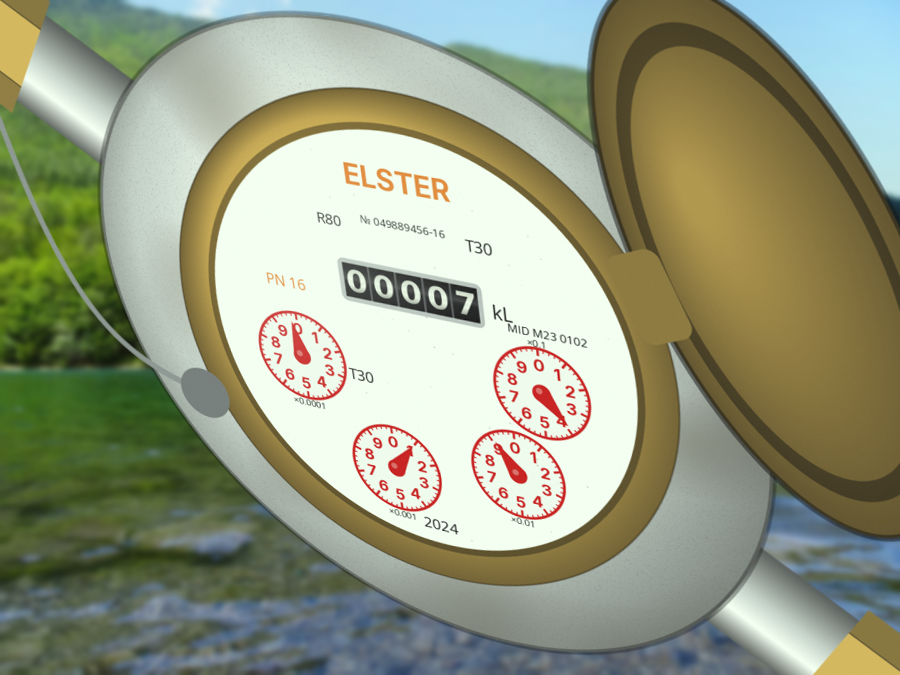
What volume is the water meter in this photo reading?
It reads 7.3909 kL
